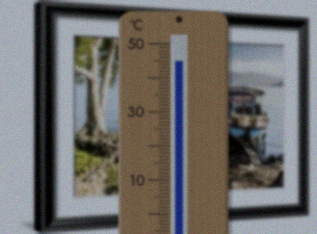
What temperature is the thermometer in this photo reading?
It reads 45 °C
